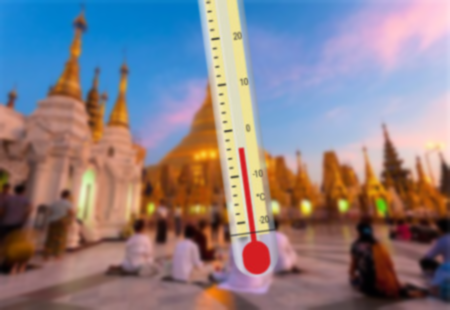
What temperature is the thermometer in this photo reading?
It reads -4 °C
